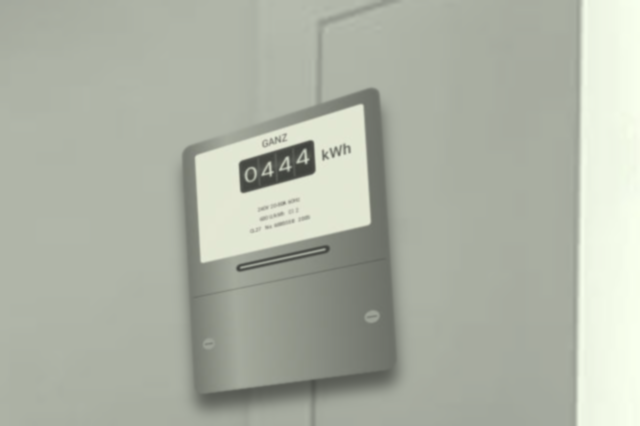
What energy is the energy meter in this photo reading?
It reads 444 kWh
